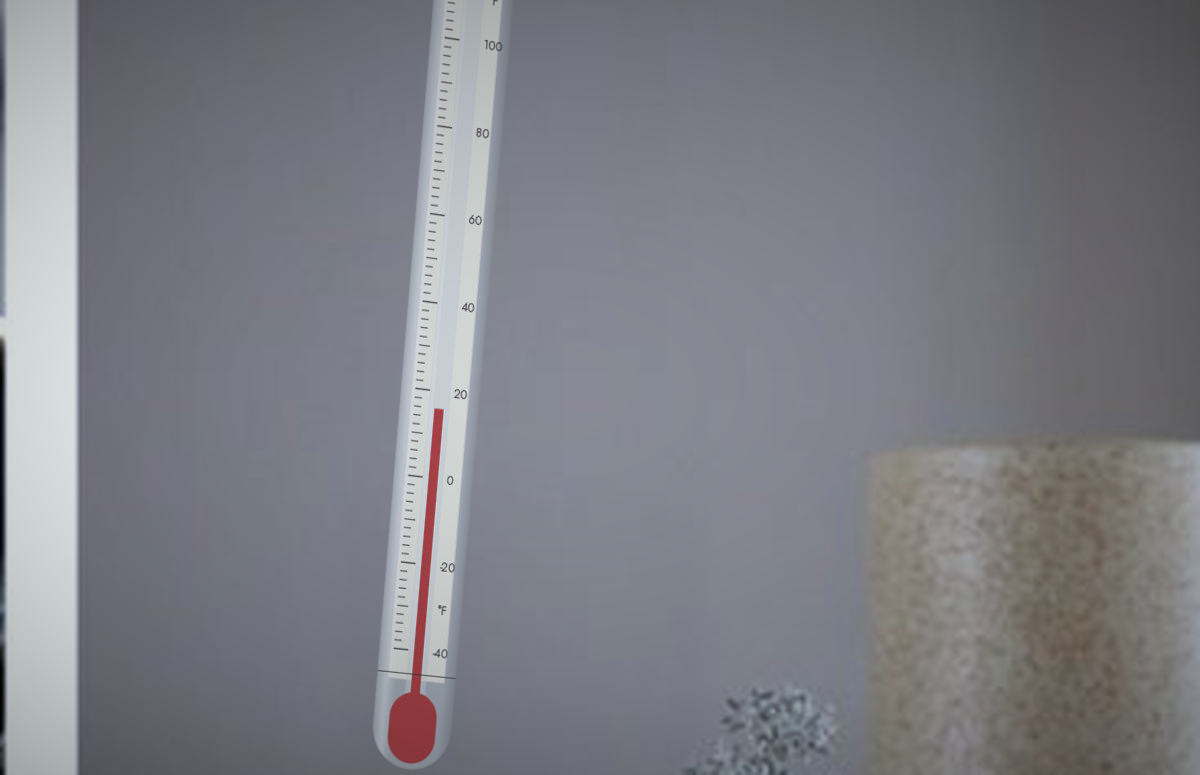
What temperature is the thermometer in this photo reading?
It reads 16 °F
